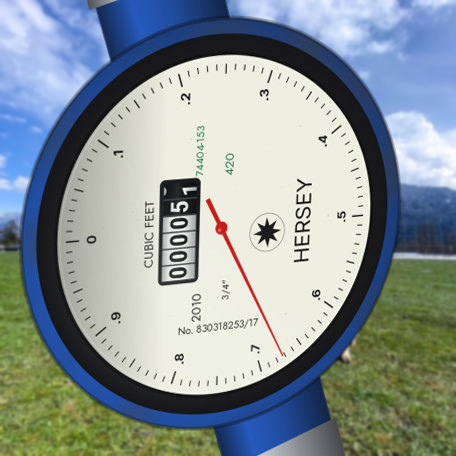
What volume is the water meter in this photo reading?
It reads 50.67 ft³
